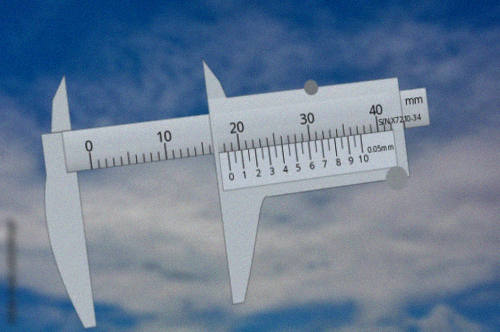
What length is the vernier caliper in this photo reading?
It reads 18.4 mm
